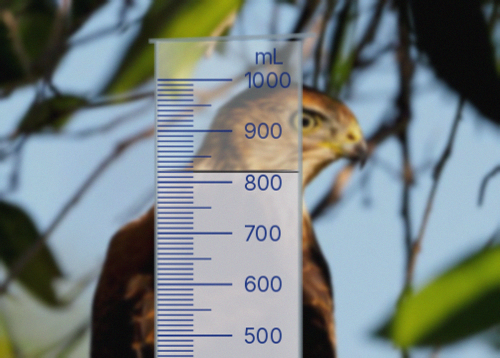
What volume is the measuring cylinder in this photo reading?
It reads 820 mL
